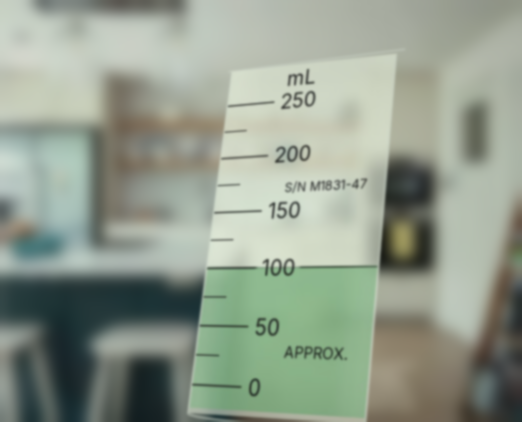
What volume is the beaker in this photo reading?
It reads 100 mL
